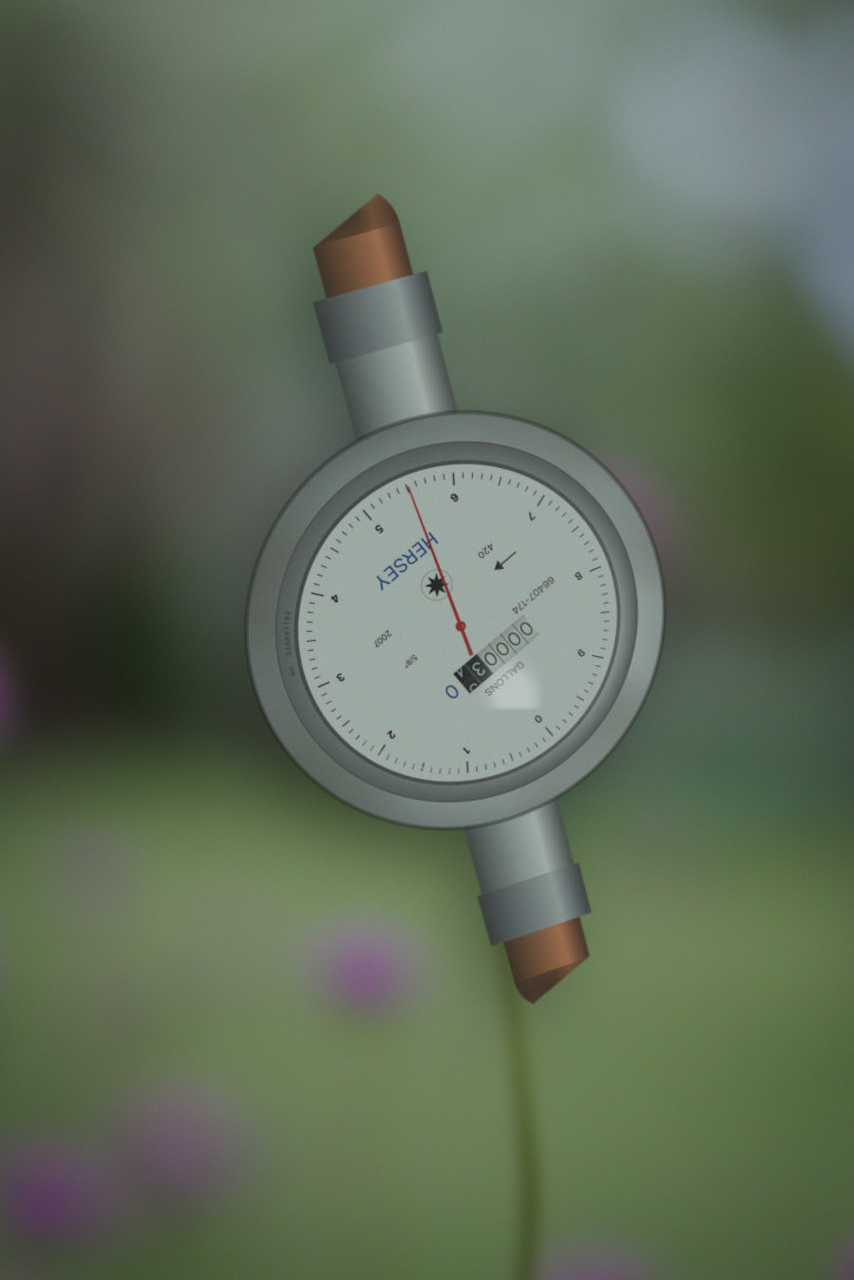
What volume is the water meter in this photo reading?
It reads 335.5 gal
